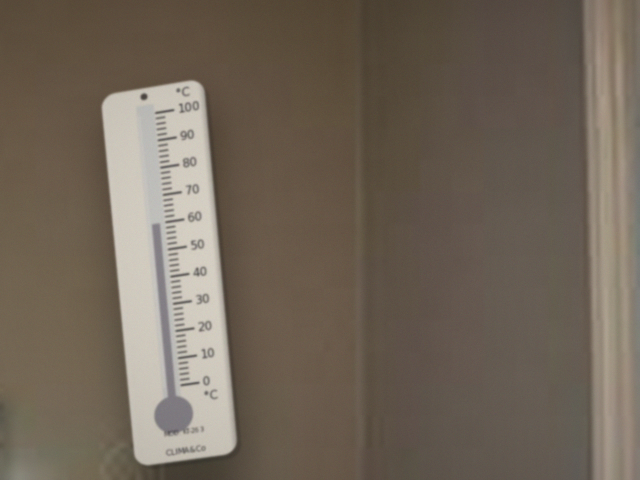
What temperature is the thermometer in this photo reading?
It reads 60 °C
